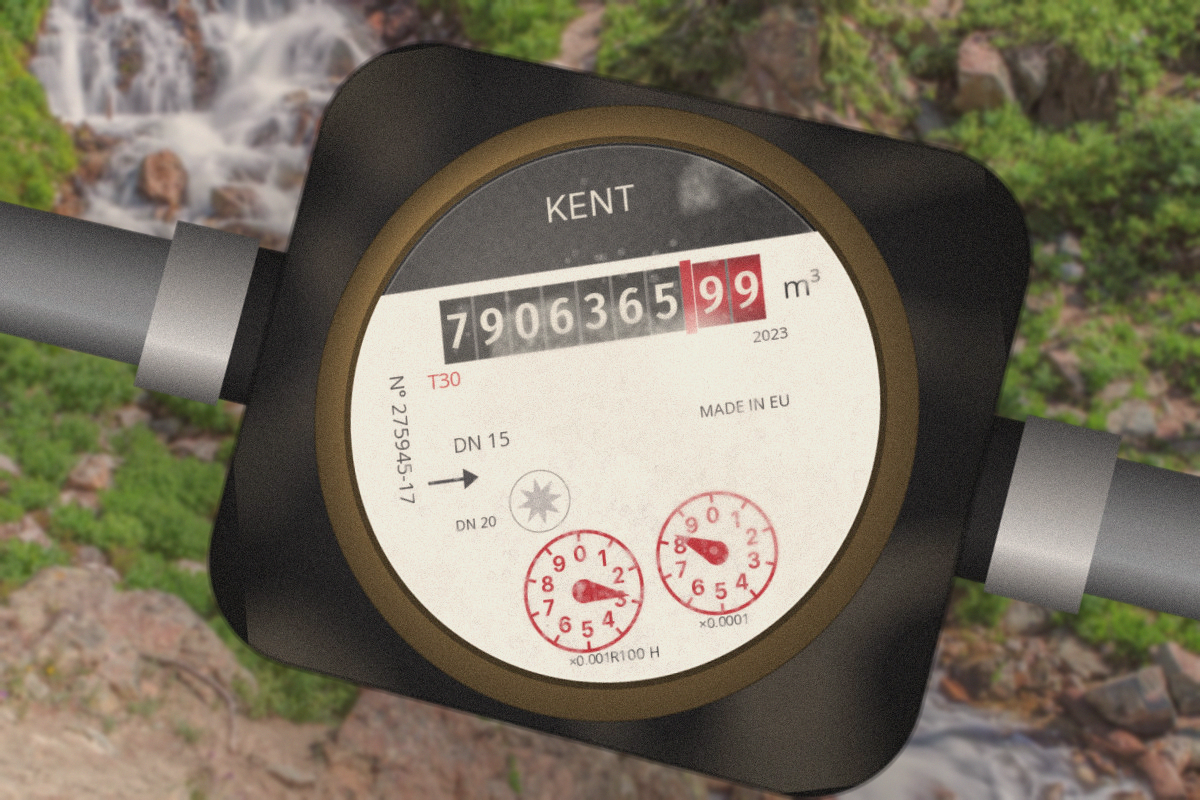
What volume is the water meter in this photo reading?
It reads 7906365.9928 m³
